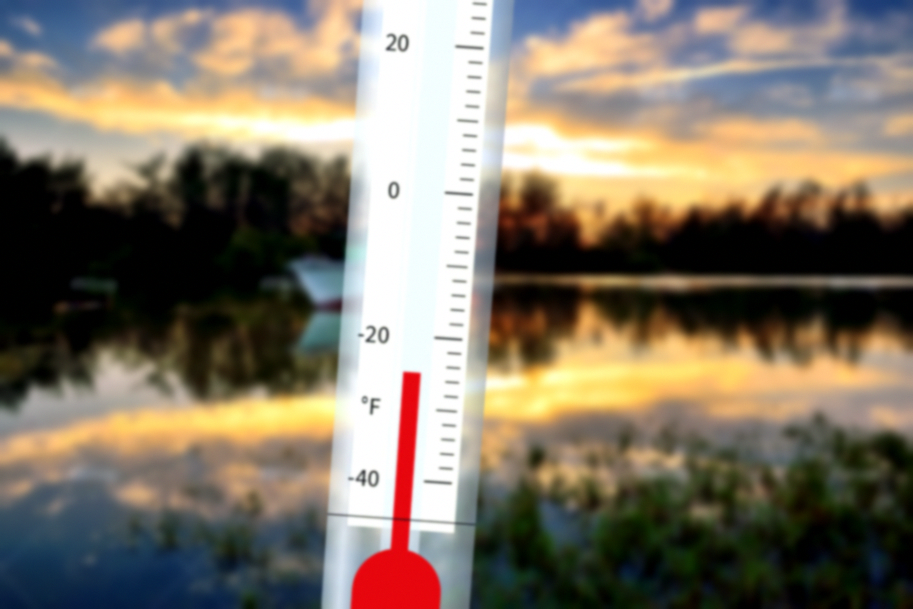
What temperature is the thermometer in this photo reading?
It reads -25 °F
